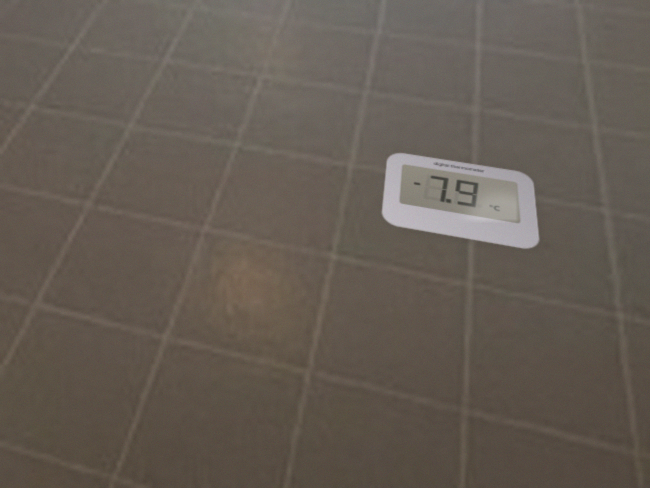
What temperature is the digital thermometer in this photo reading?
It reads -7.9 °C
